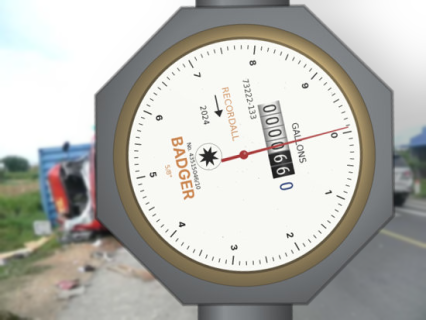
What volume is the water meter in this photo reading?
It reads 659.9 gal
